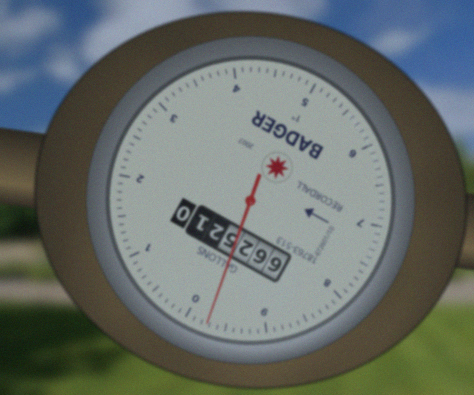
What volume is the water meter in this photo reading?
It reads 6625209.7 gal
